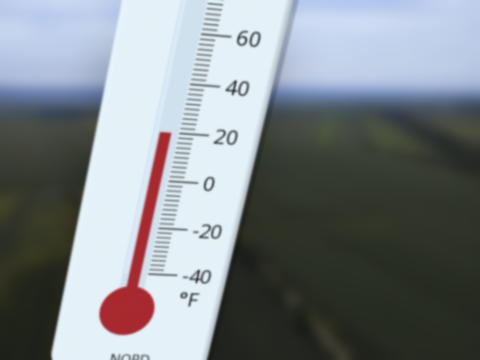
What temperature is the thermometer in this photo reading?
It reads 20 °F
